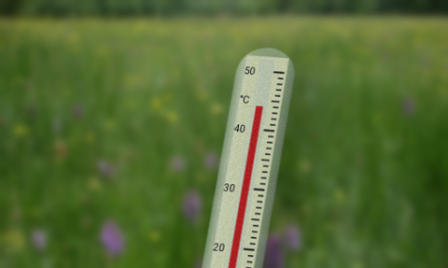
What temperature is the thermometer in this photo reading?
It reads 44 °C
